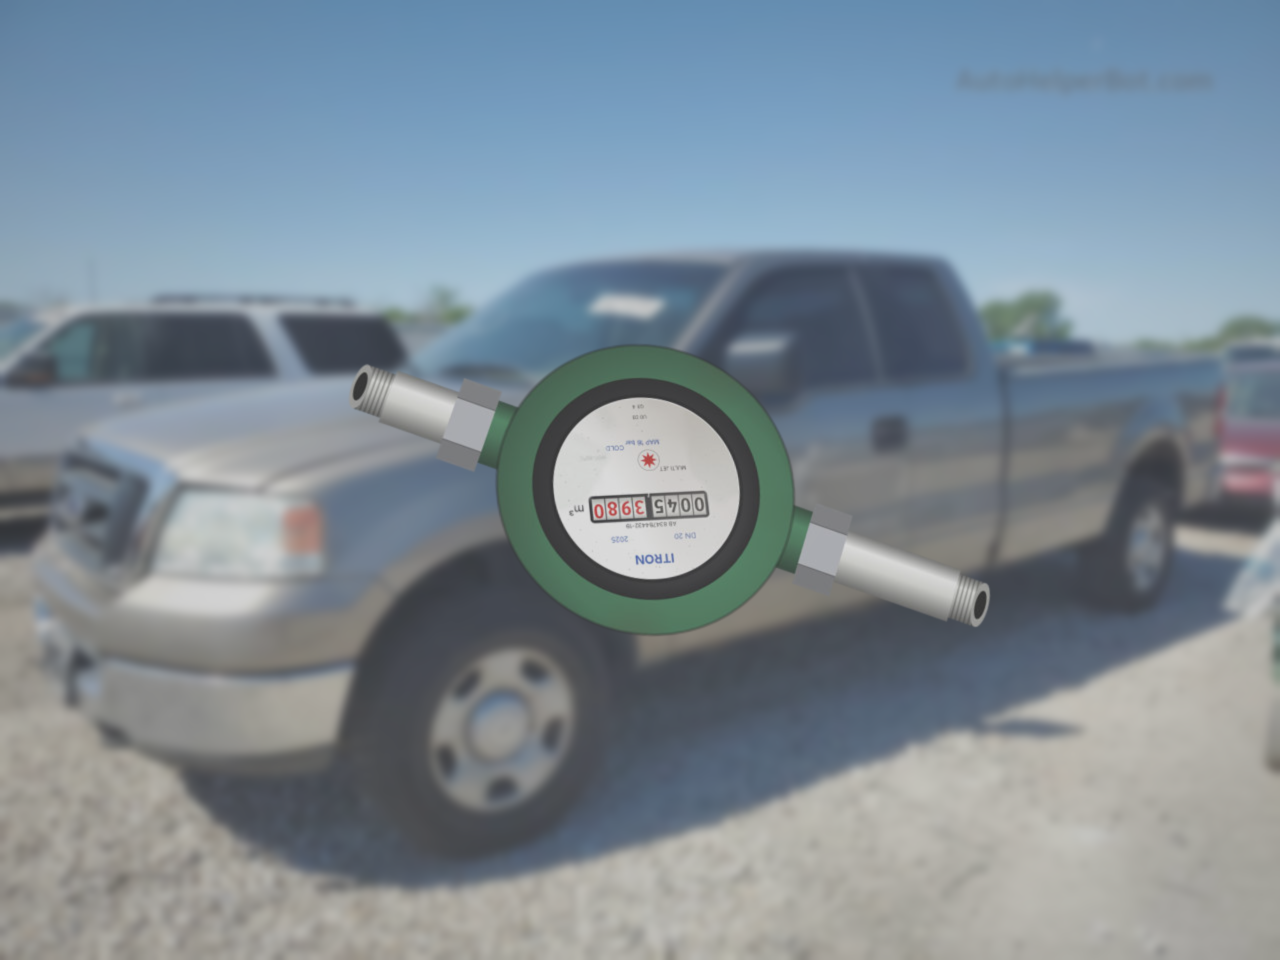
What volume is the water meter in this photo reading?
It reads 45.3980 m³
